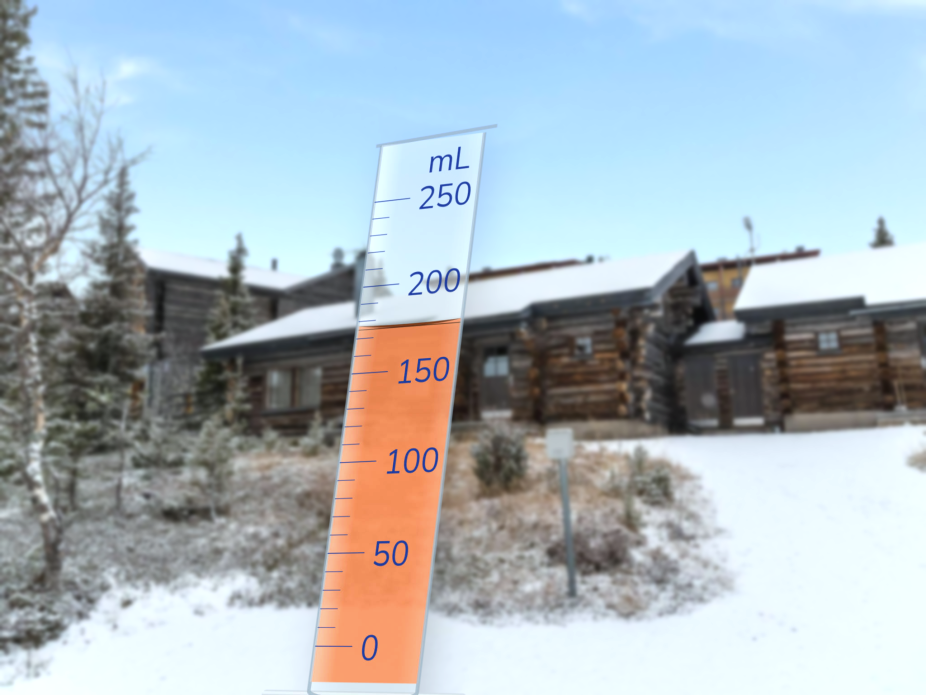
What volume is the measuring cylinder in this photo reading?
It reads 175 mL
